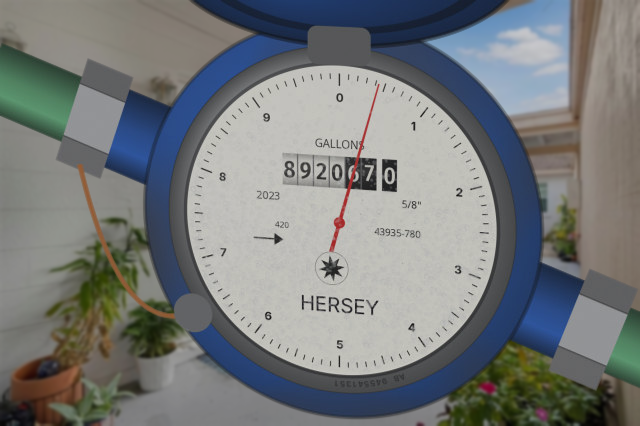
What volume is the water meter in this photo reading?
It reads 8920670.4 gal
